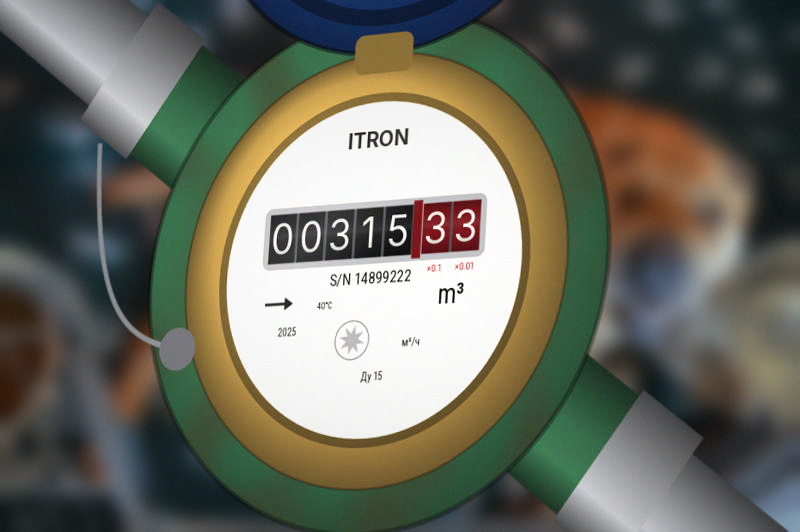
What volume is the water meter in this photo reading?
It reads 315.33 m³
